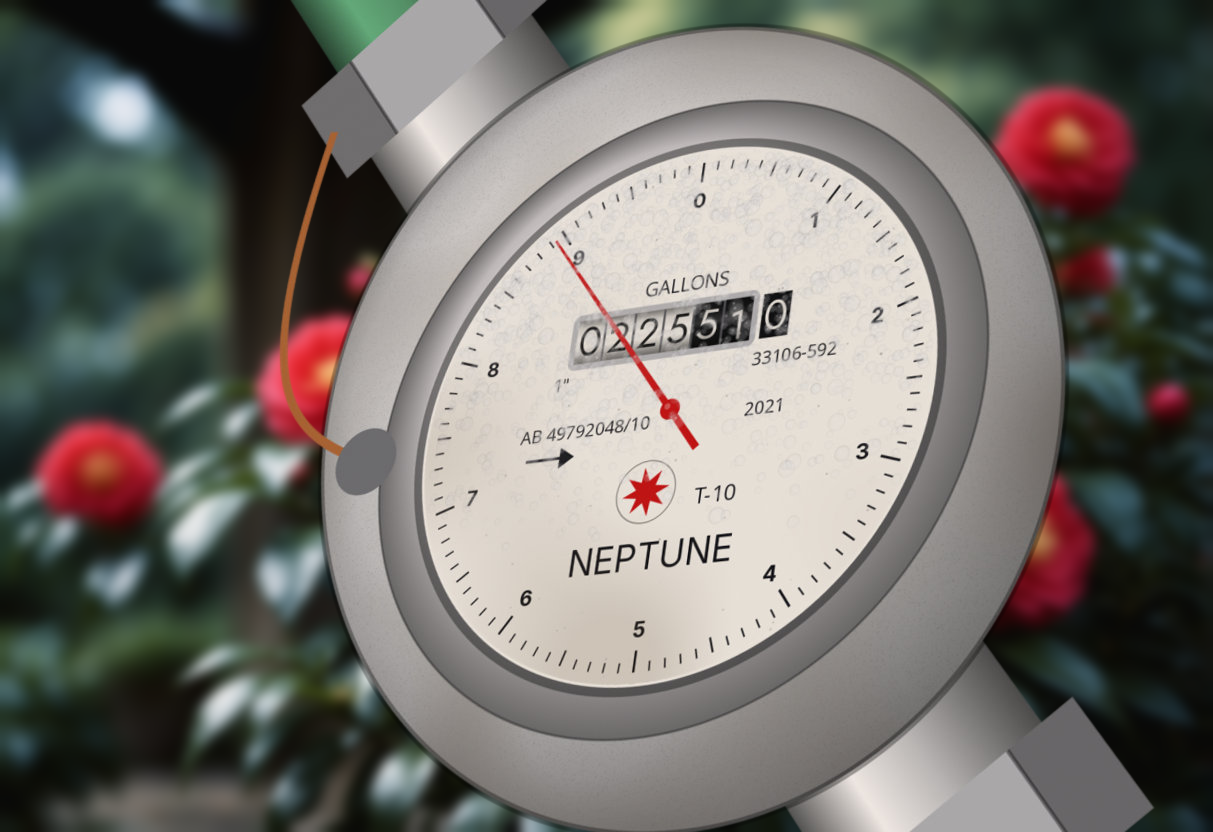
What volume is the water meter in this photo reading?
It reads 225508.9 gal
